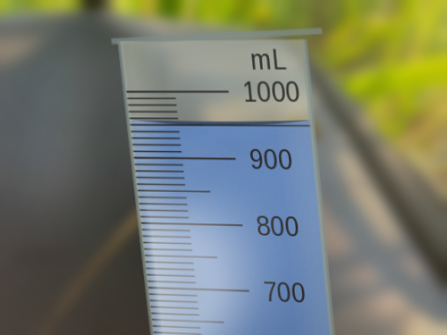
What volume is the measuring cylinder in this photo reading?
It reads 950 mL
